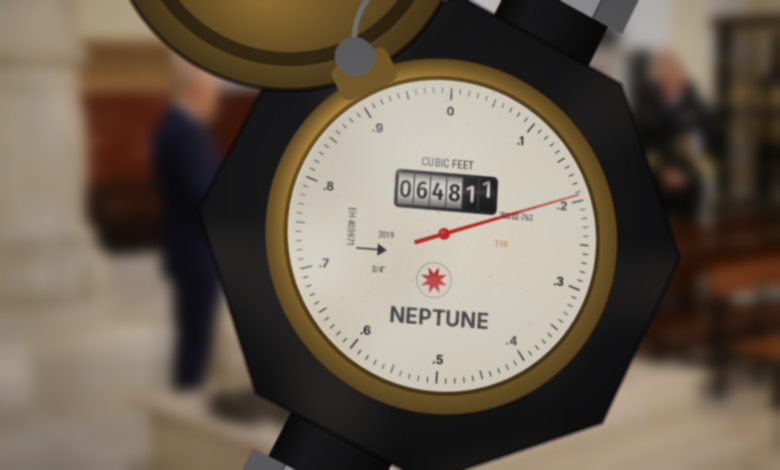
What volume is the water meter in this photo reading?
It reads 64811.19 ft³
